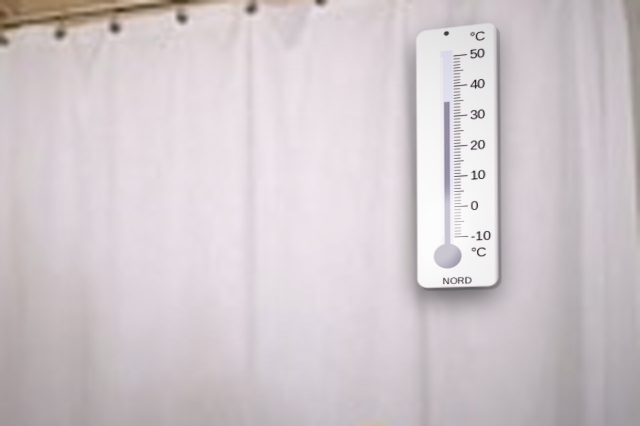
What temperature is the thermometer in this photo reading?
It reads 35 °C
